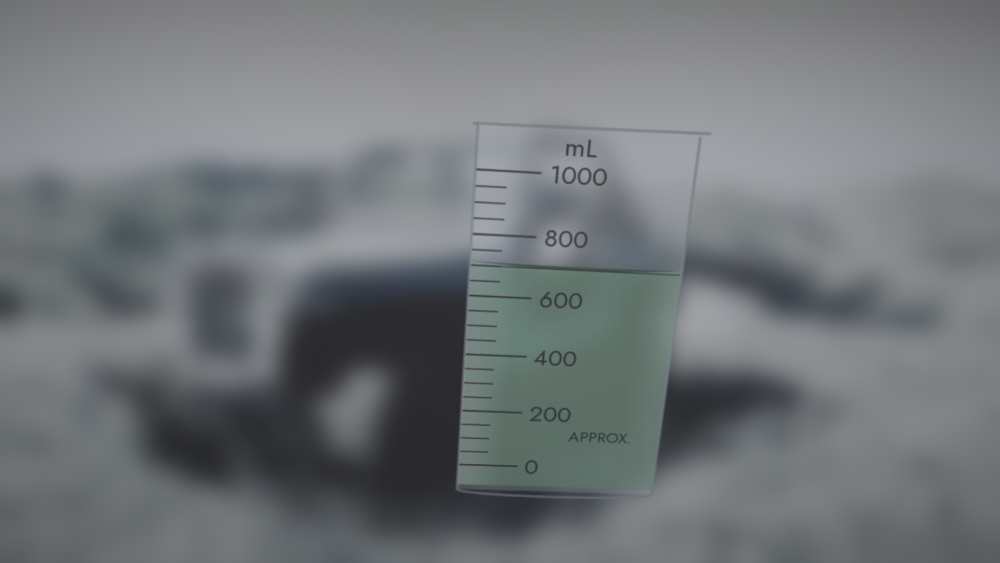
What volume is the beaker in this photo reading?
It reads 700 mL
